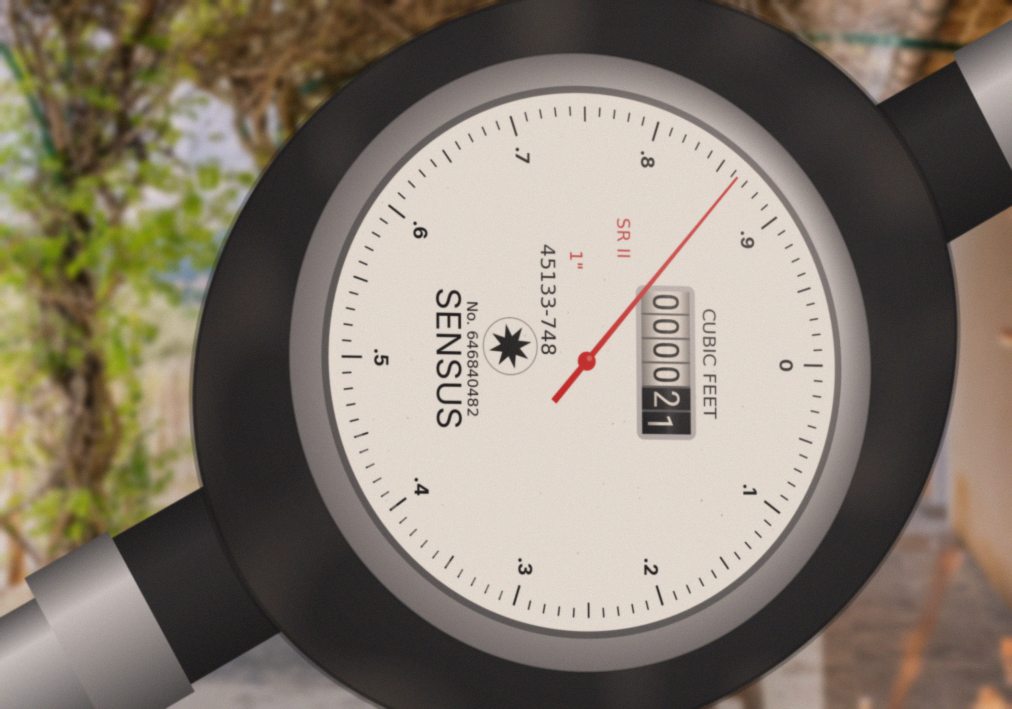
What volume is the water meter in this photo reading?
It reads 20.86 ft³
